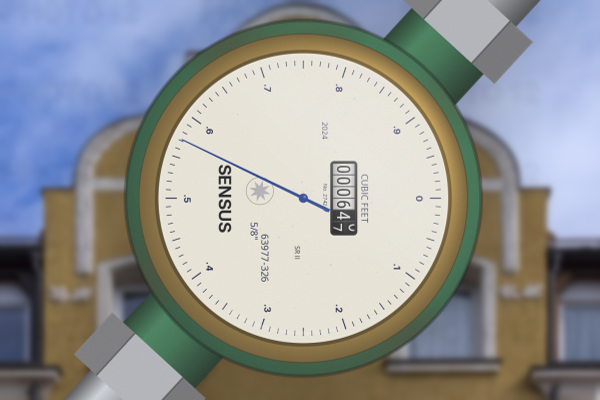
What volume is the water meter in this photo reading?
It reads 646.57 ft³
